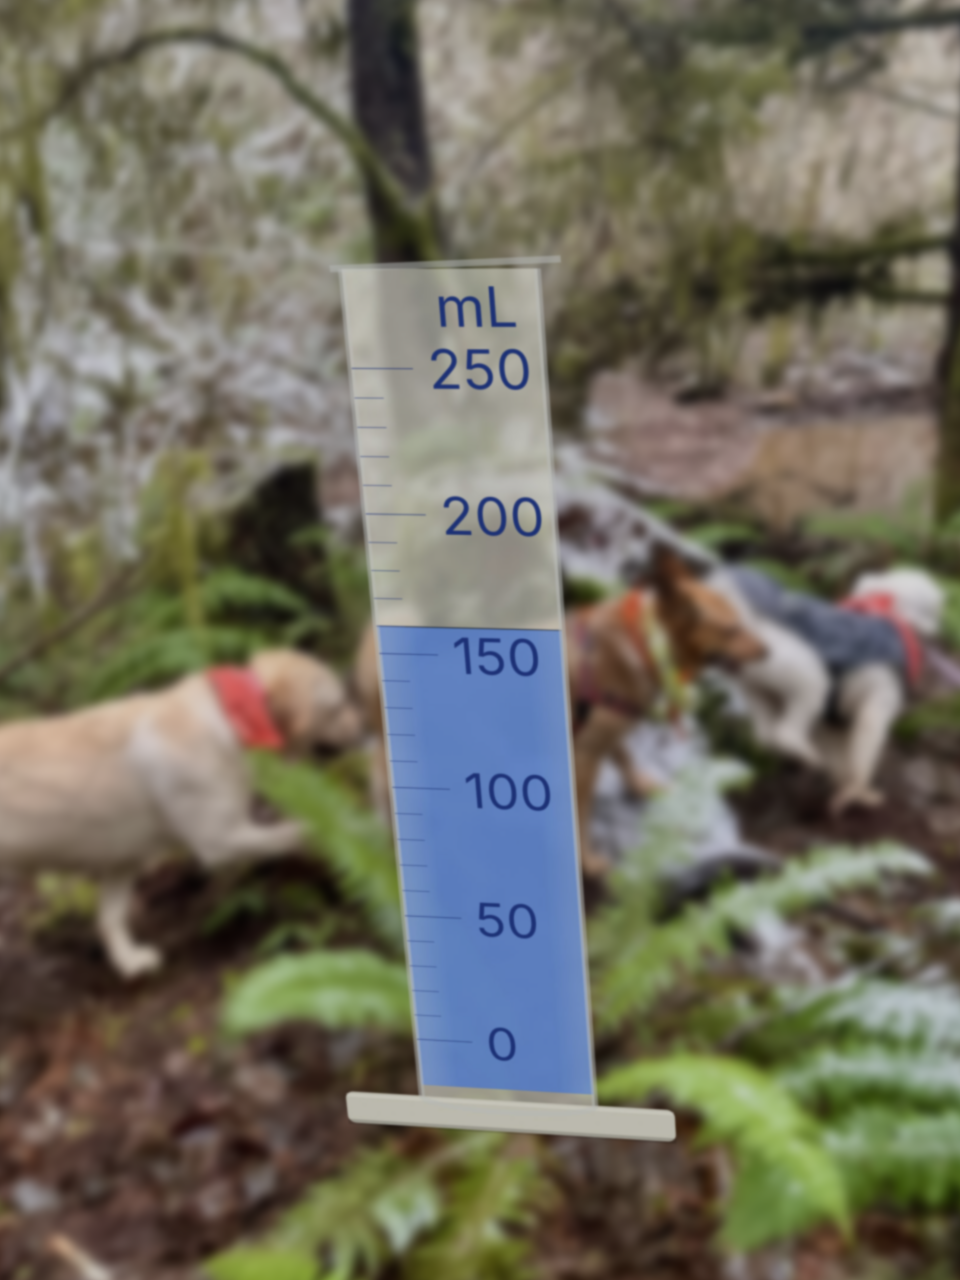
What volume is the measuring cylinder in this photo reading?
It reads 160 mL
